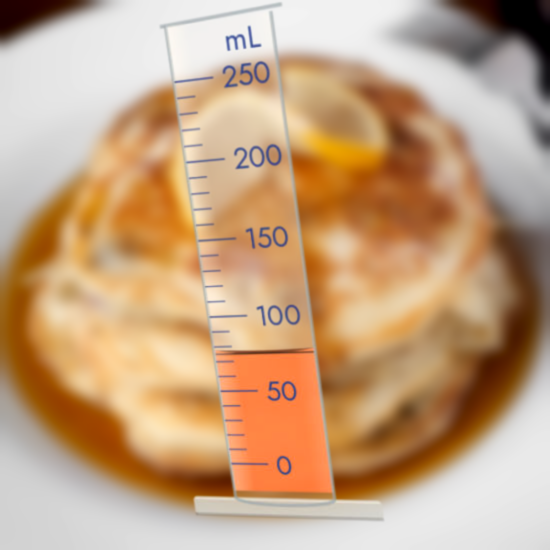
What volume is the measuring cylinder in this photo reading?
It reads 75 mL
